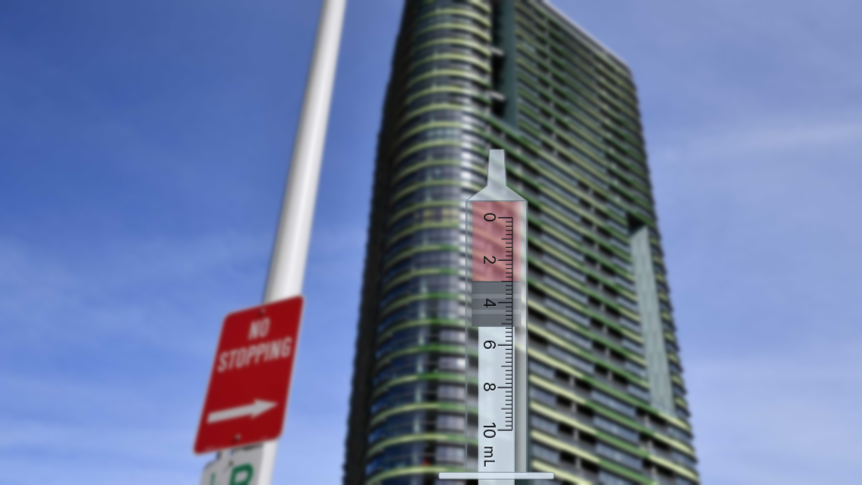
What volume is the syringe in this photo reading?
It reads 3 mL
